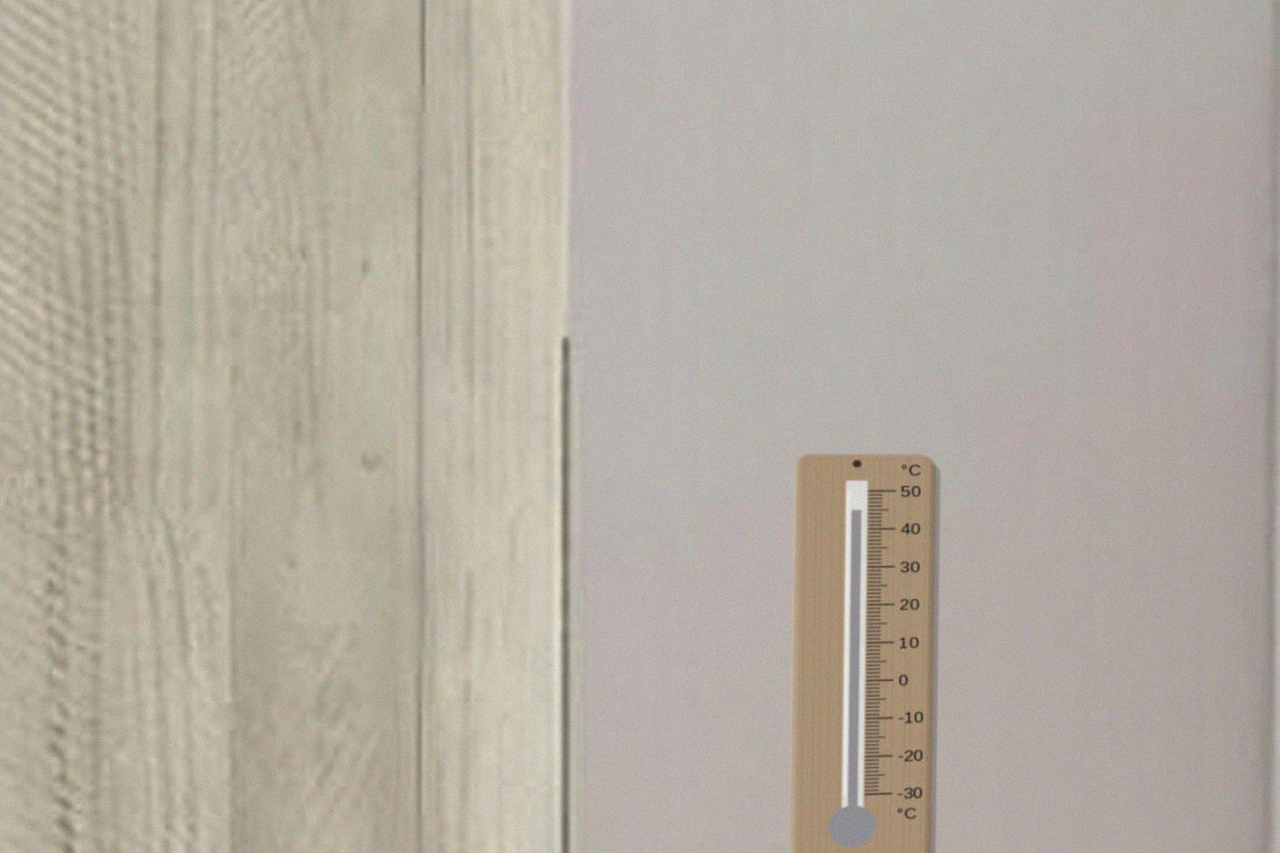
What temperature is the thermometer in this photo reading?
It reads 45 °C
